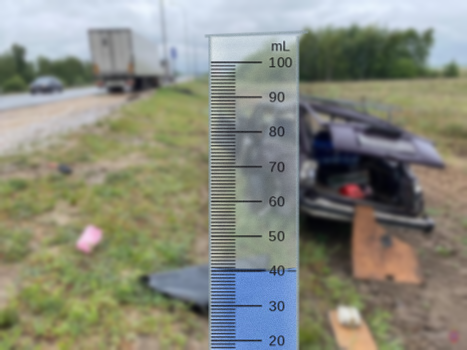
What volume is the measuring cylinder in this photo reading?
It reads 40 mL
